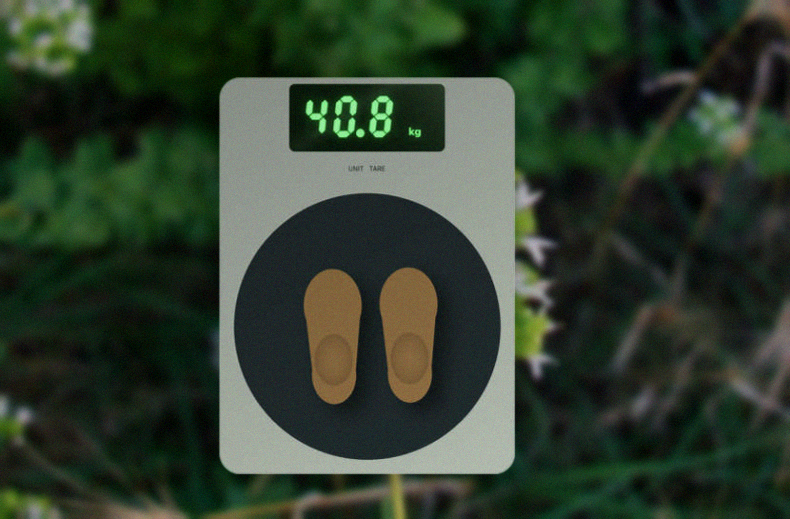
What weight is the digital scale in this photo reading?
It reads 40.8 kg
